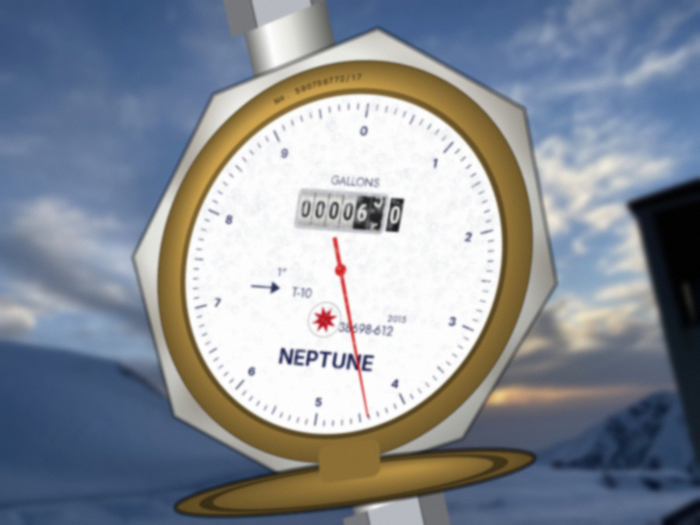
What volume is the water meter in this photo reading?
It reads 654.4 gal
